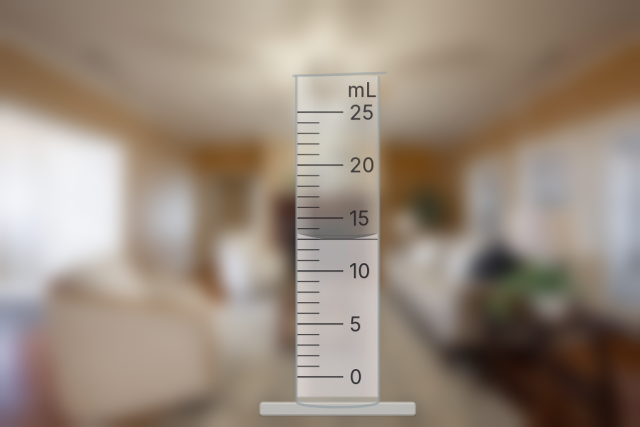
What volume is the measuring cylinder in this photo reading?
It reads 13 mL
